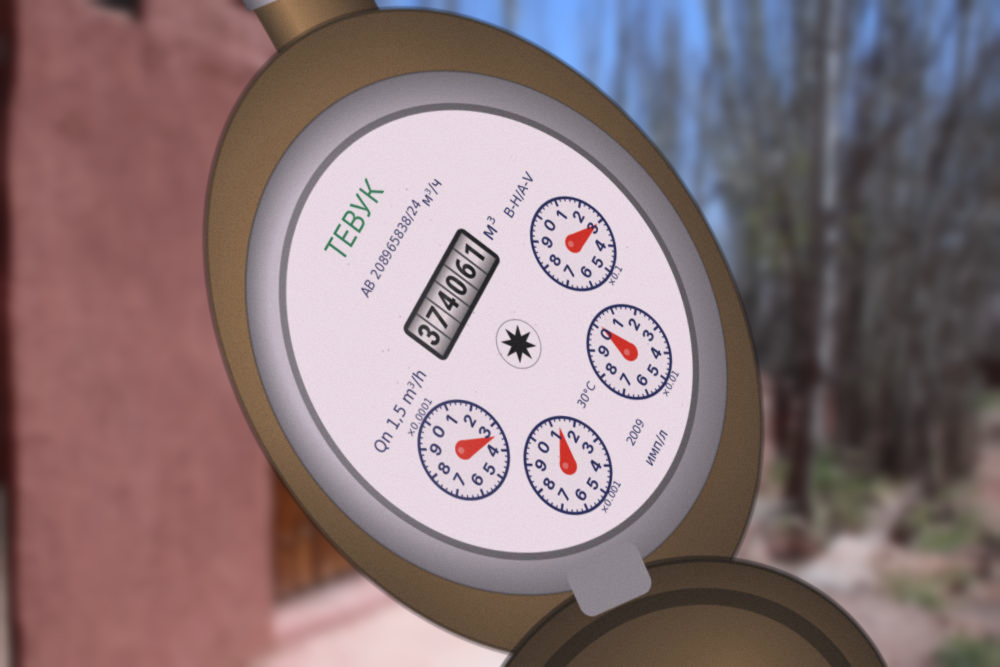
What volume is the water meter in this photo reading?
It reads 374061.3013 m³
